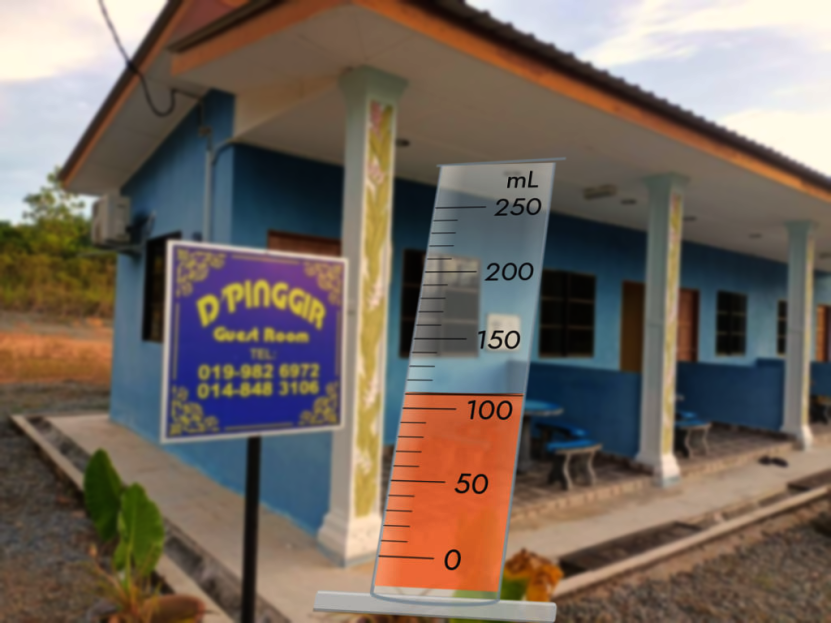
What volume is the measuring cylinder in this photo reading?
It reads 110 mL
